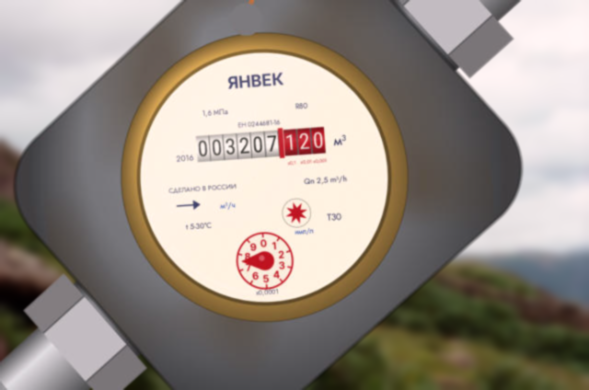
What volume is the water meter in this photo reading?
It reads 3207.1207 m³
